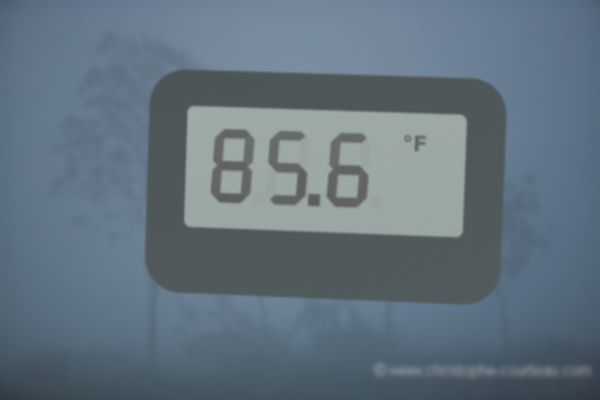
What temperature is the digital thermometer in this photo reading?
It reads 85.6 °F
